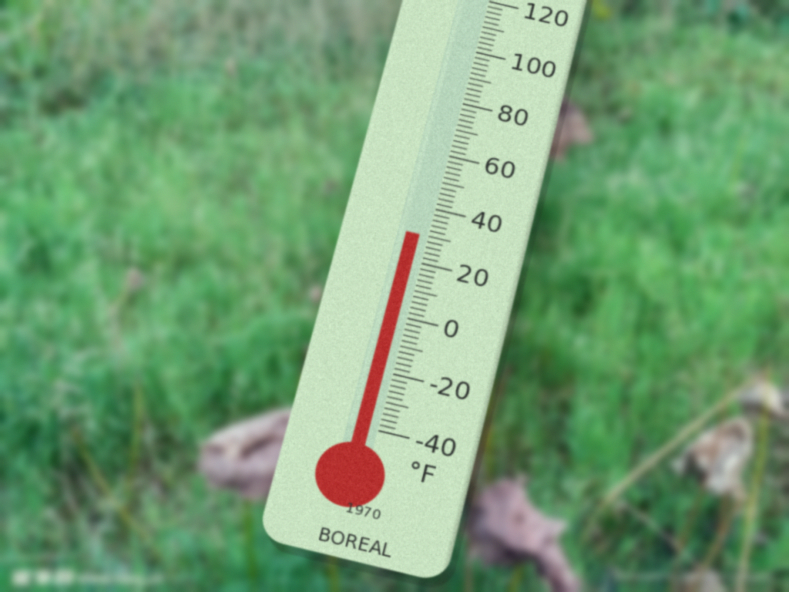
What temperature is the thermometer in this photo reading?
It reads 30 °F
